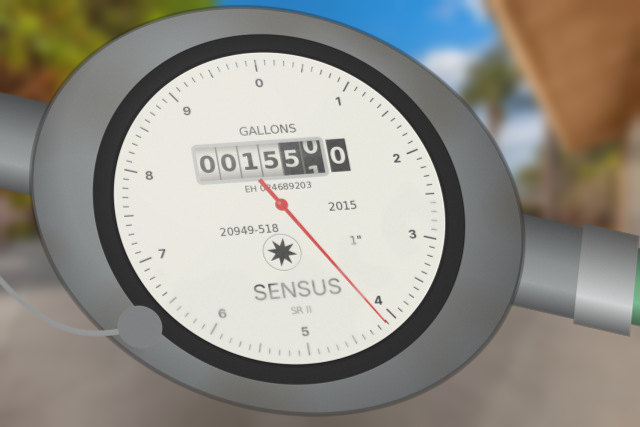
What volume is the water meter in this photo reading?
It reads 15504.1 gal
